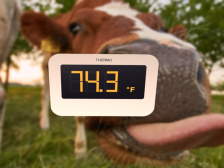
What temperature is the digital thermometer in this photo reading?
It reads 74.3 °F
